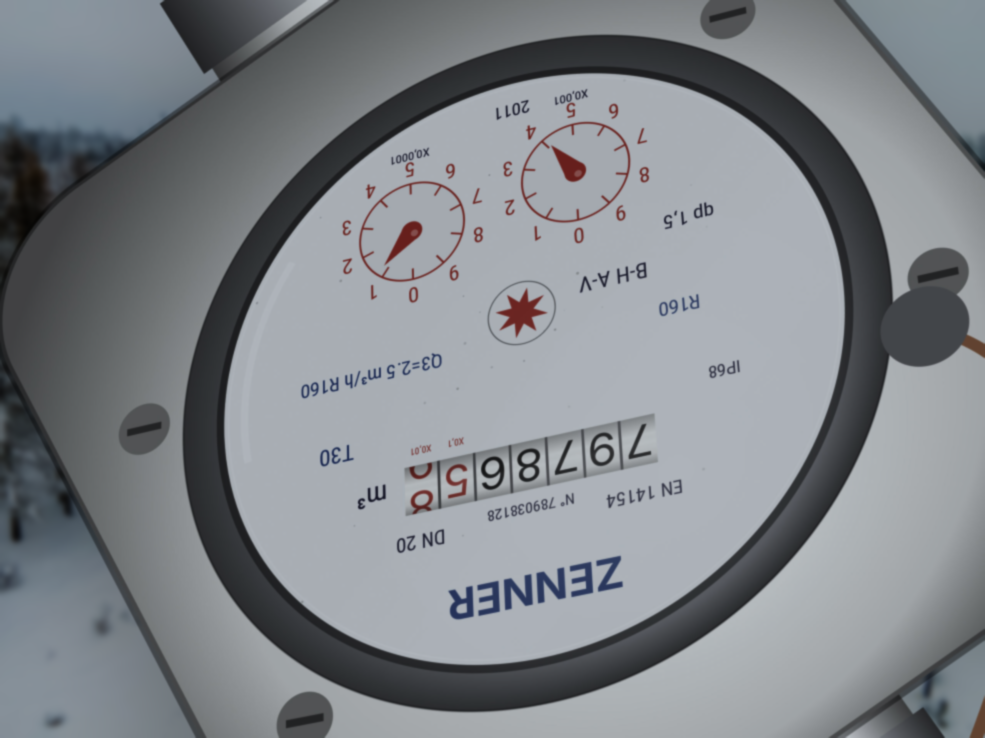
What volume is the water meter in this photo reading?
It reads 79786.5841 m³
